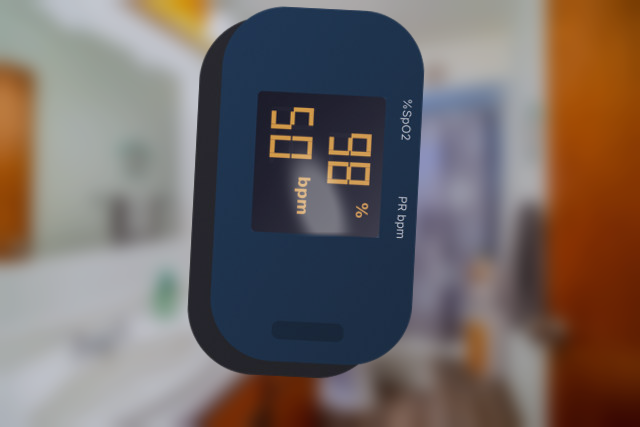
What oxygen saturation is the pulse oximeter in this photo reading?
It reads 98 %
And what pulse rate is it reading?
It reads 50 bpm
